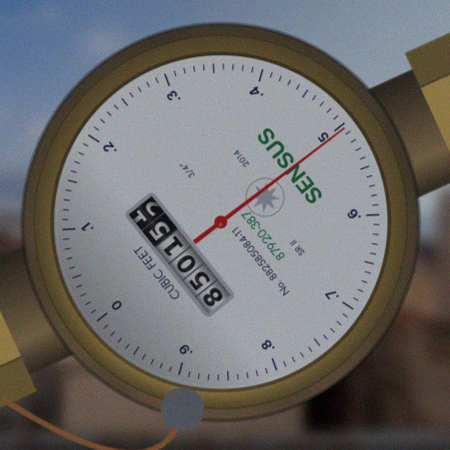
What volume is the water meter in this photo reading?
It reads 850151.50 ft³
